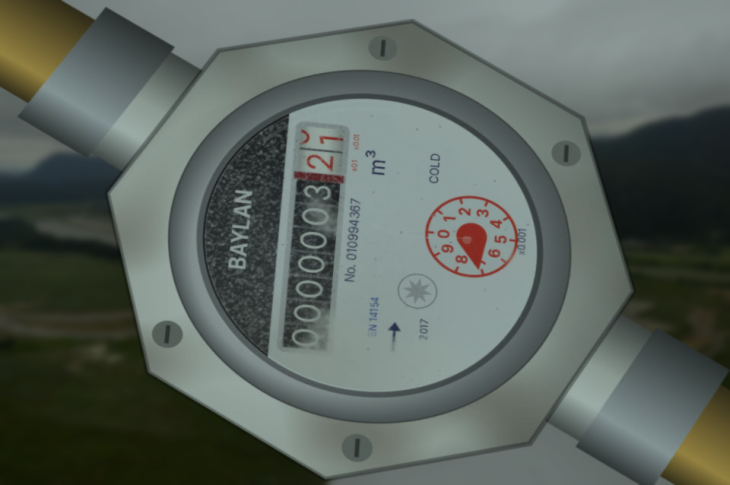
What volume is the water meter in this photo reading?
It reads 3.207 m³
